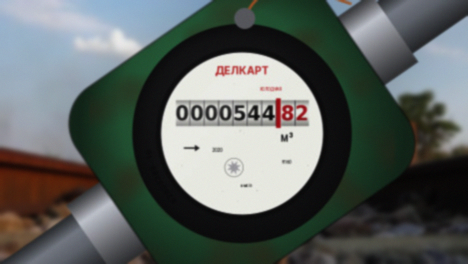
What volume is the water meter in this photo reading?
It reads 544.82 m³
